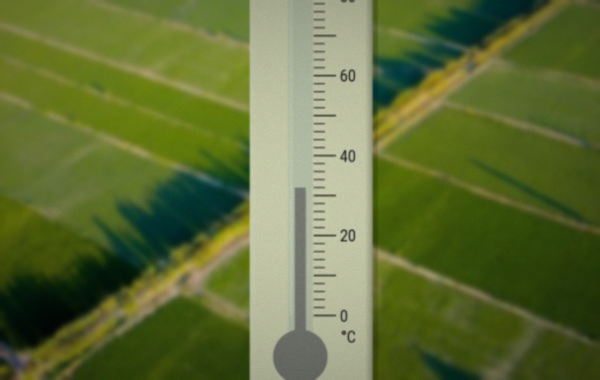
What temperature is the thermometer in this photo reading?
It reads 32 °C
